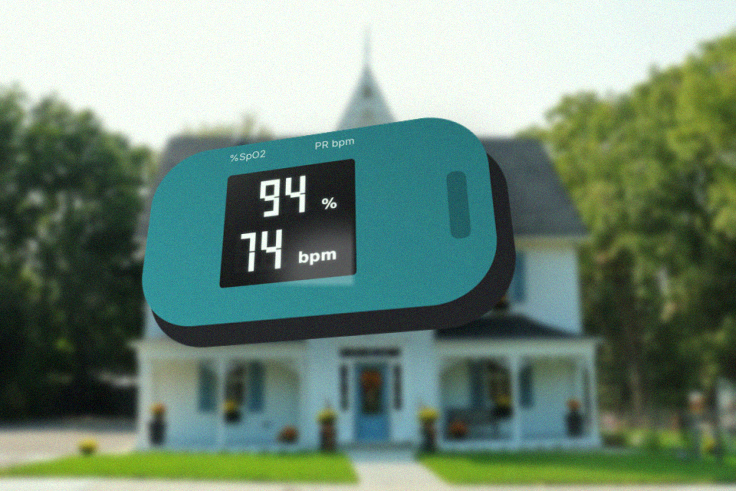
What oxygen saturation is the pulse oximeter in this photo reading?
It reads 94 %
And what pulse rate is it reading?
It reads 74 bpm
